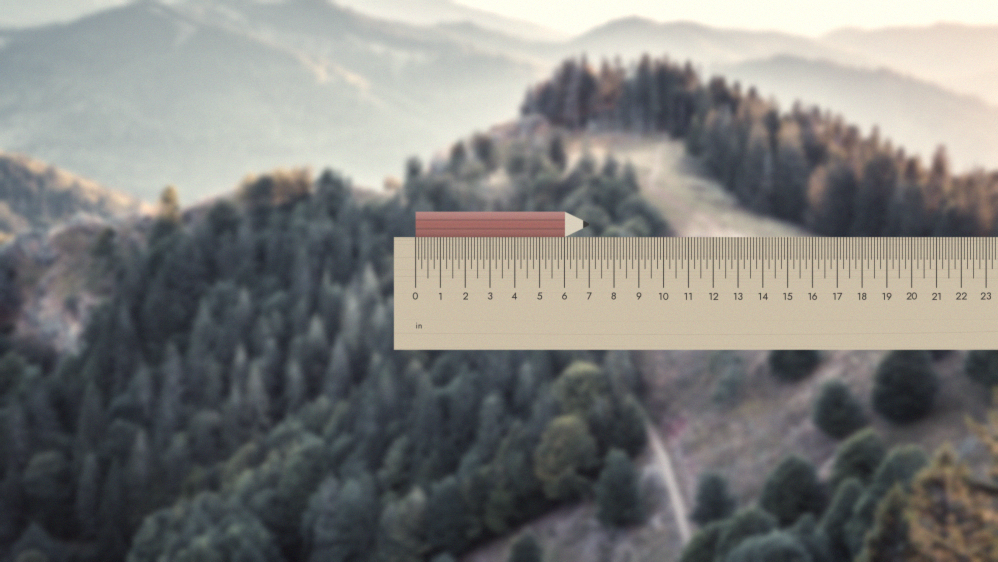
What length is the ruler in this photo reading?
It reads 7 in
